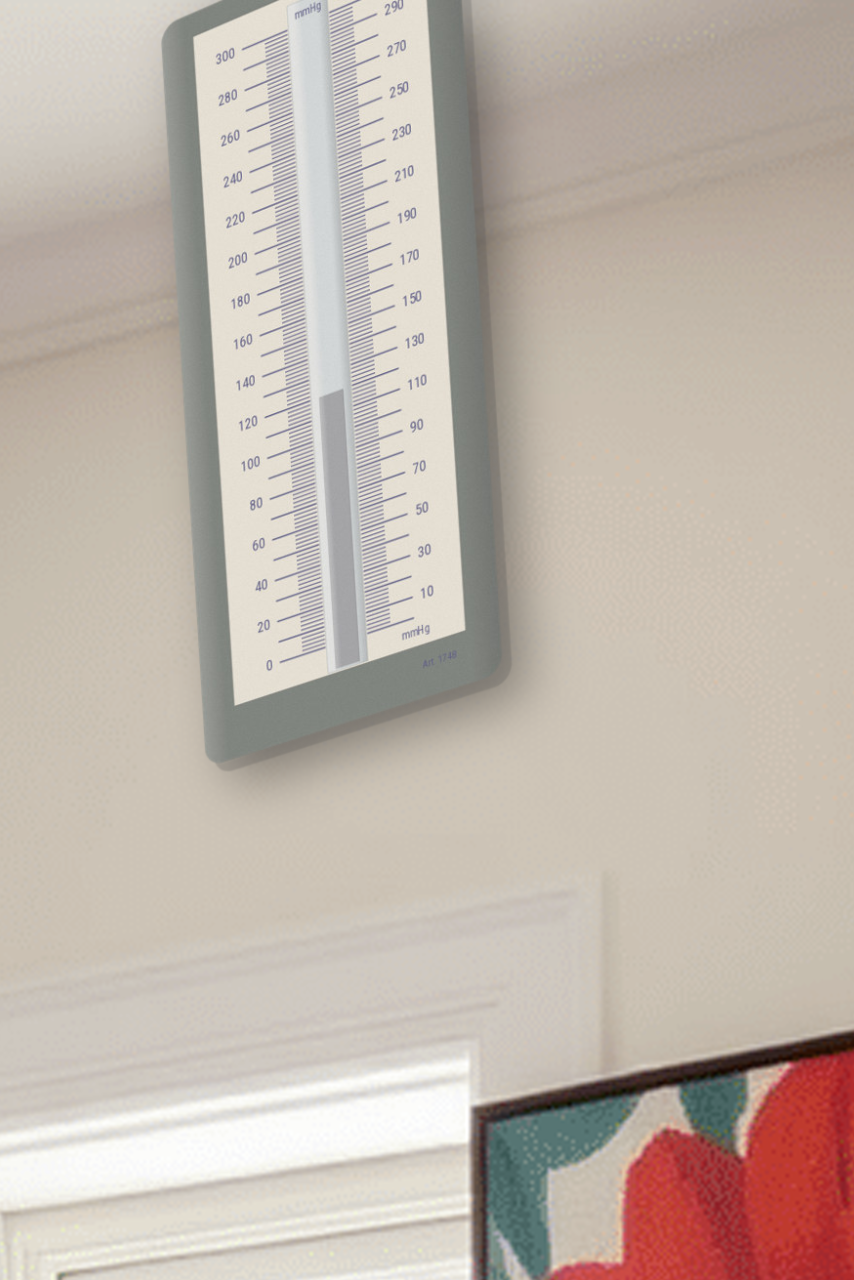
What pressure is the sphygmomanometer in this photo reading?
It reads 120 mmHg
